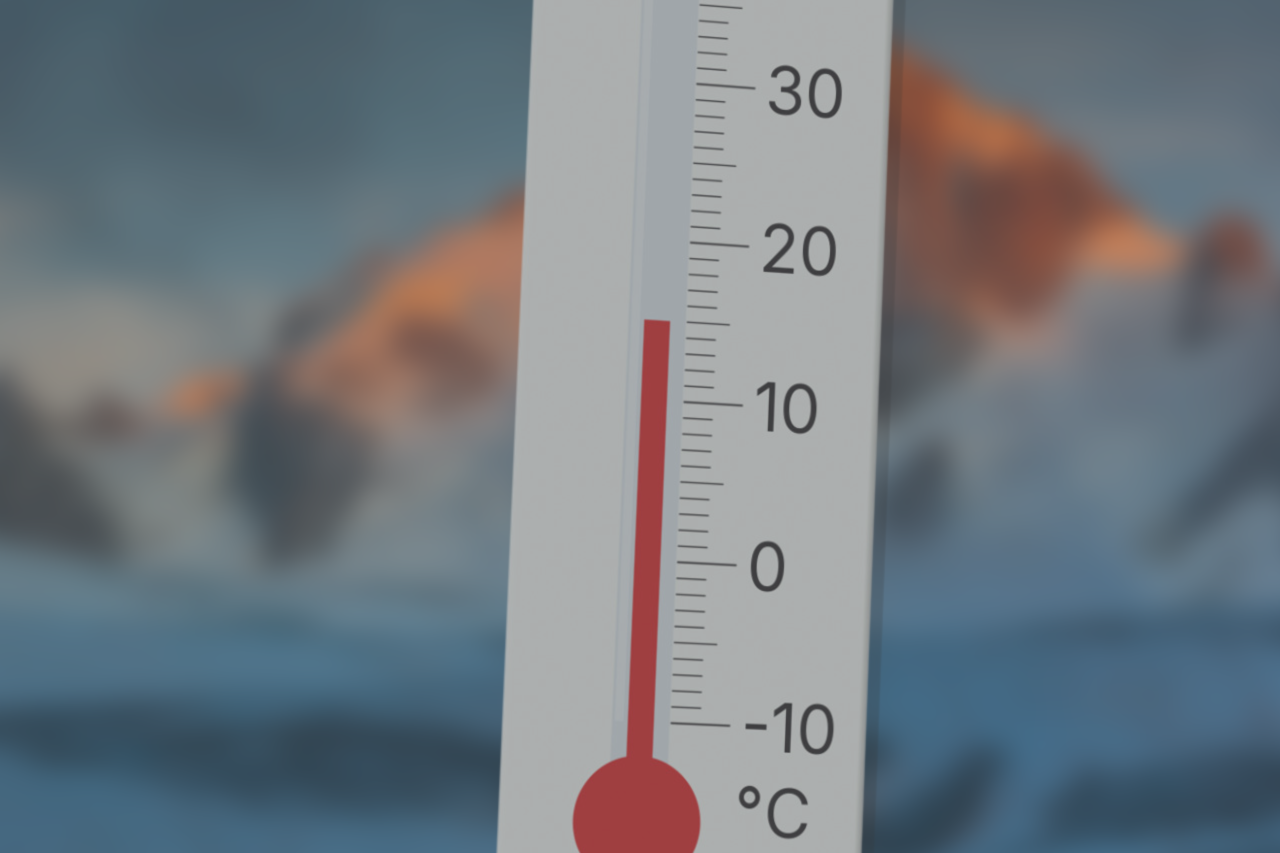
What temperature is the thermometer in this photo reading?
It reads 15 °C
